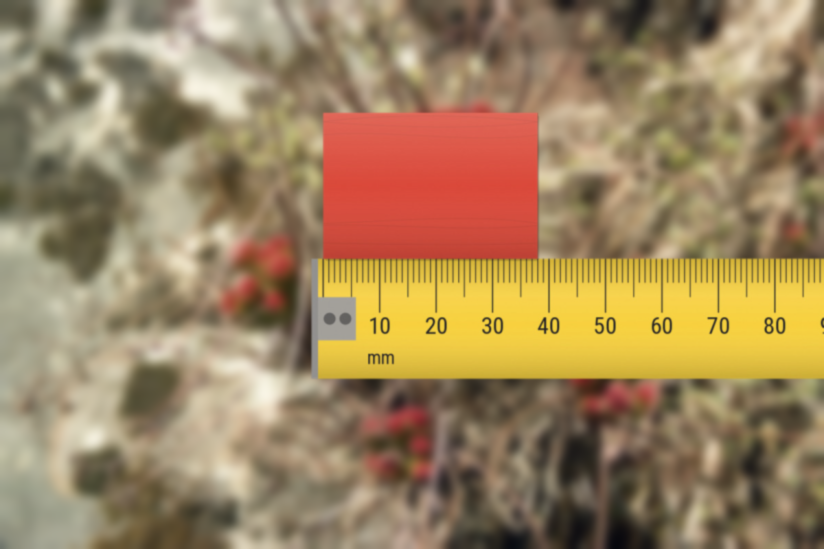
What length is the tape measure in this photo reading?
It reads 38 mm
